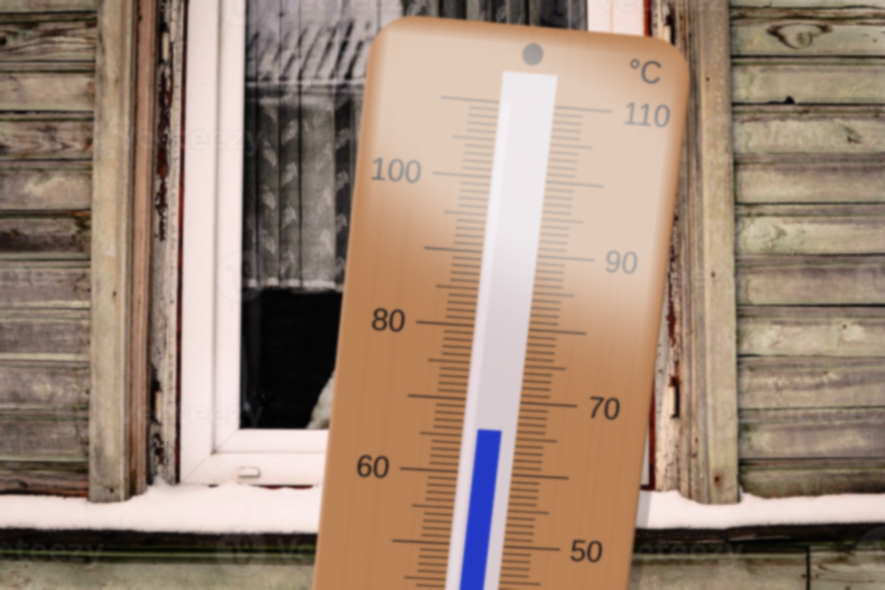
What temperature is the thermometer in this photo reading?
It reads 66 °C
